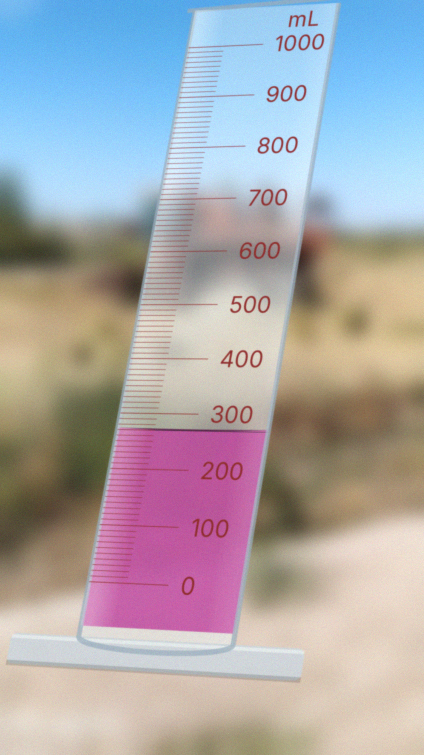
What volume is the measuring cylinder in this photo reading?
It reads 270 mL
